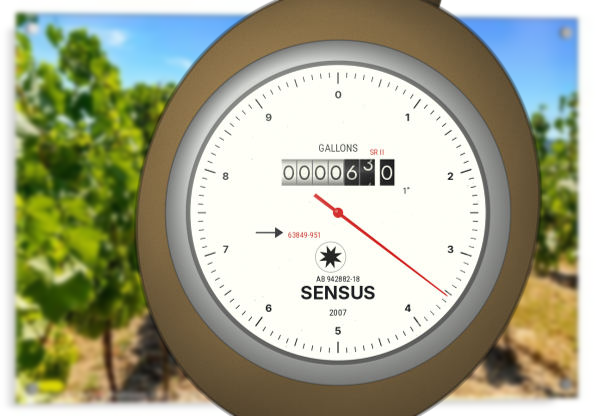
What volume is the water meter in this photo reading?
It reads 633.5 gal
